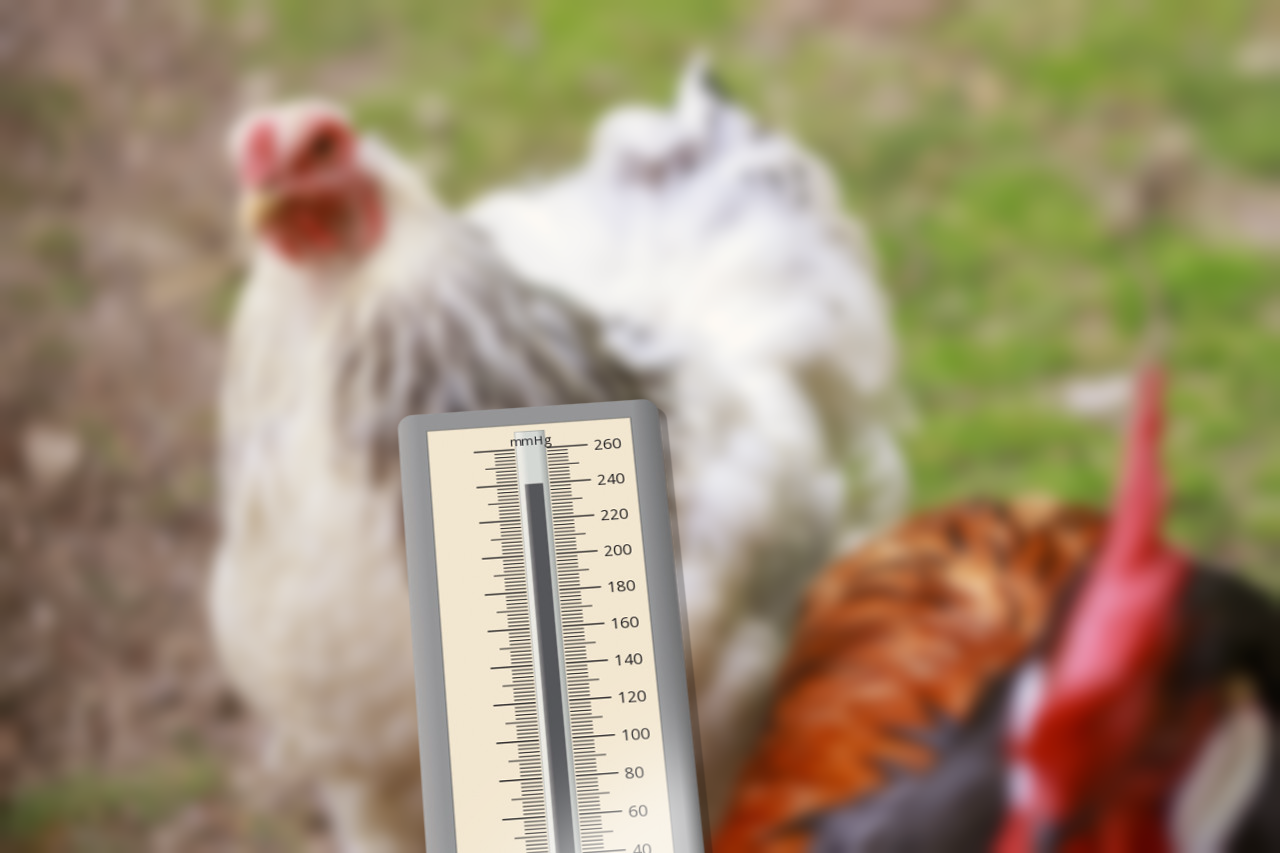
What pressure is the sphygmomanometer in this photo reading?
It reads 240 mmHg
